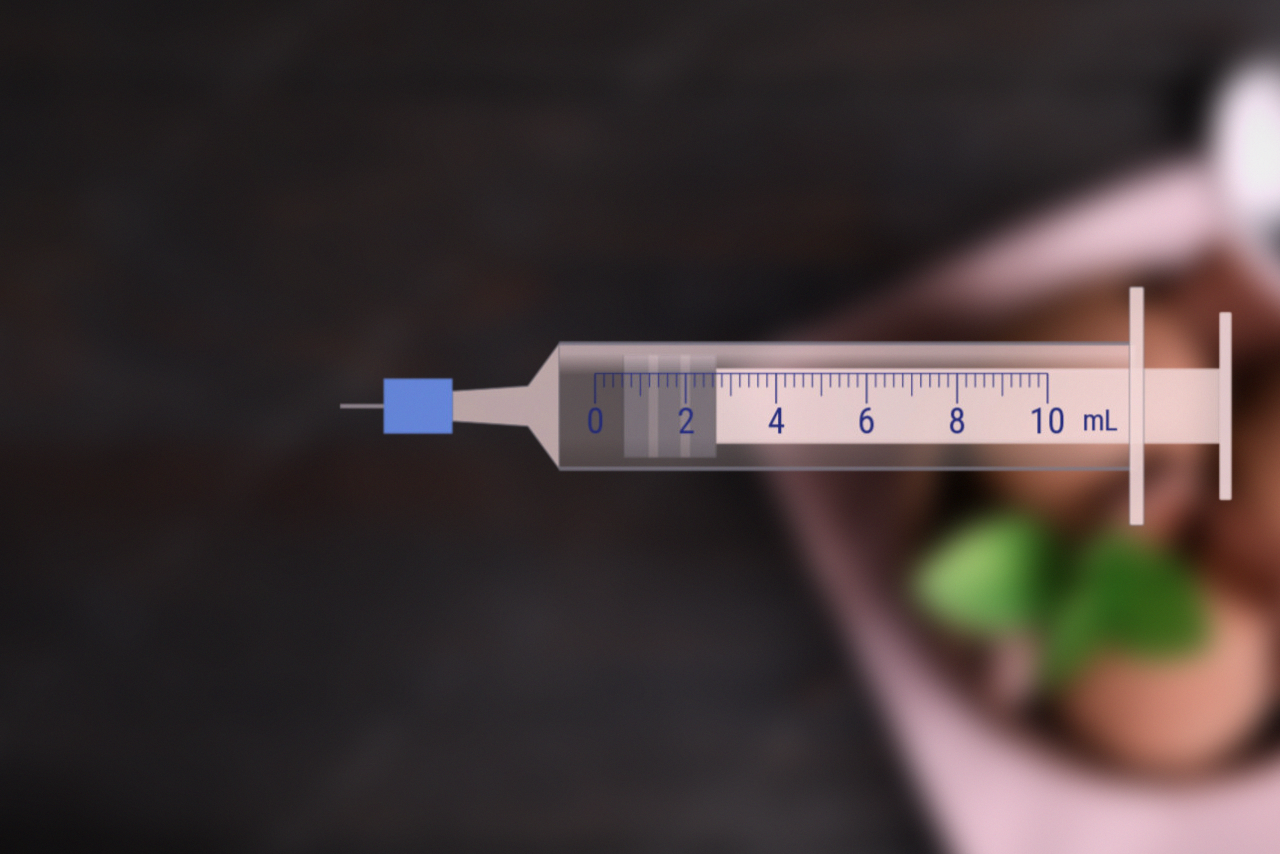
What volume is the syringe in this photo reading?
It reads 0.6 mL
